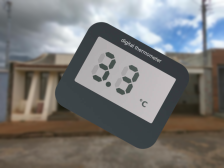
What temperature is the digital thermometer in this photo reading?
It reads 3.3 °C
